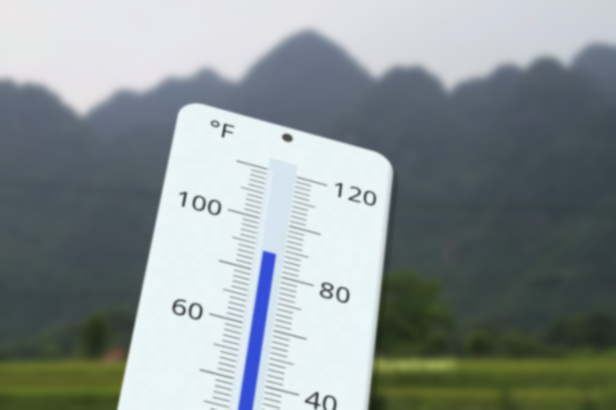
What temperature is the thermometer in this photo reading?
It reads 88 °F
